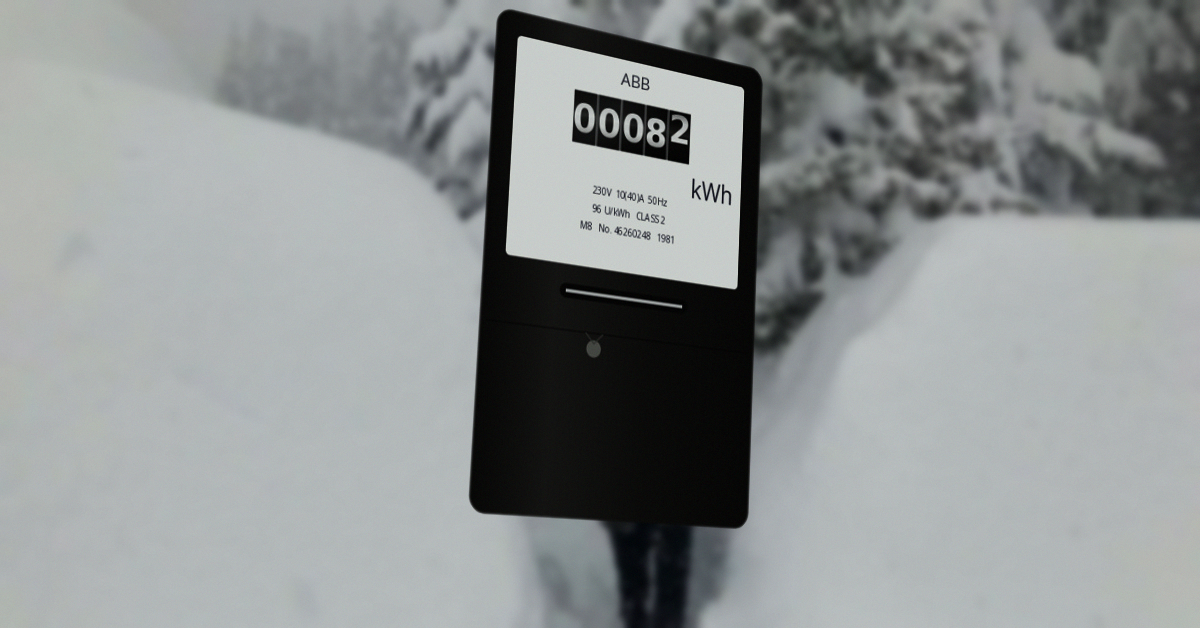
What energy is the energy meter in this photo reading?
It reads 82 kWh
